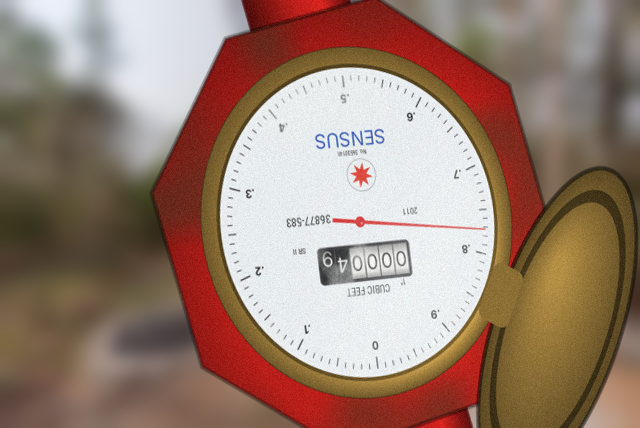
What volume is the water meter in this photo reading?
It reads 48.77 ft³
